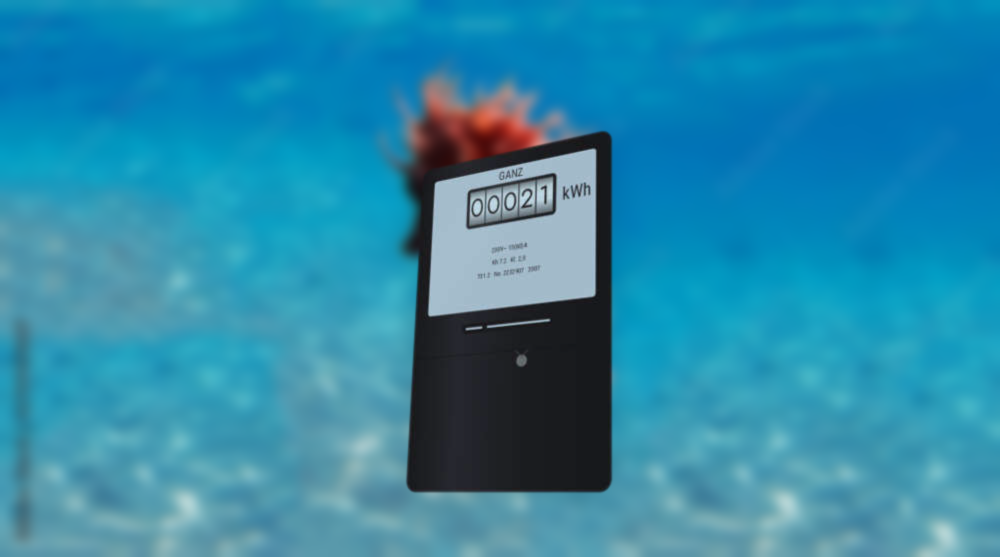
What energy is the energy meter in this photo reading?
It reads 21 kWh
